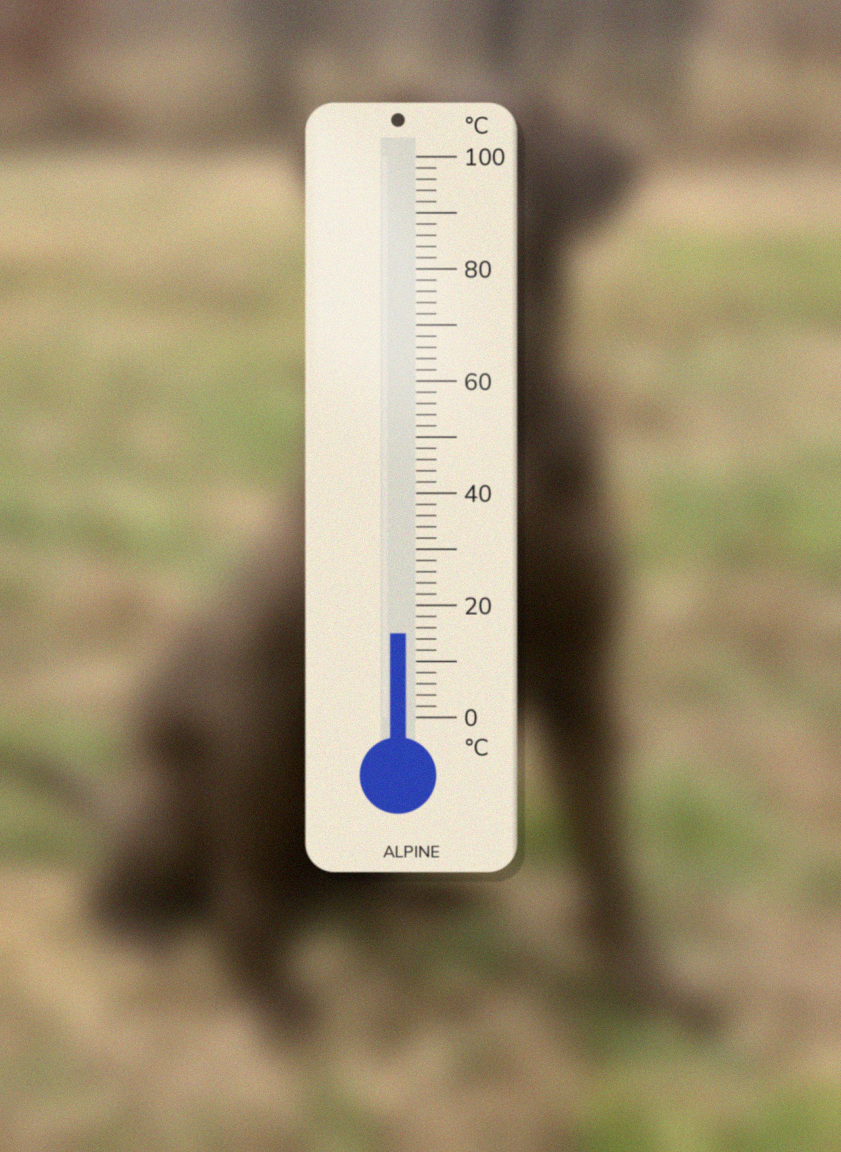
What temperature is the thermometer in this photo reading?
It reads 15 °C
